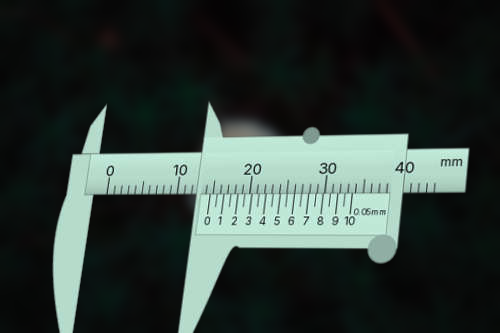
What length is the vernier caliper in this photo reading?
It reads 14.6 mm
